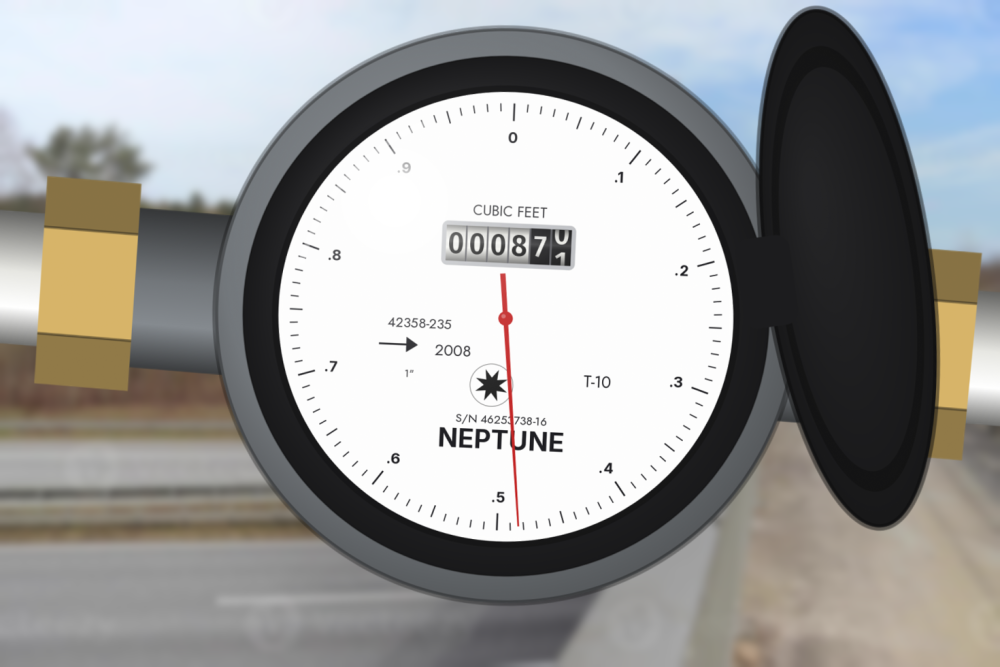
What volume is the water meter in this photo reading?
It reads 870.48 ft³
